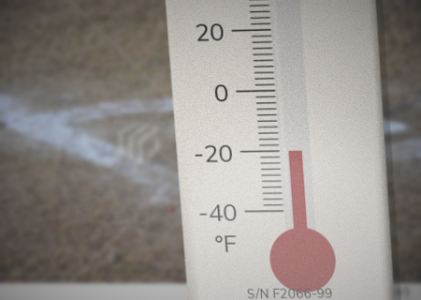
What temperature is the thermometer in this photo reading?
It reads -20 °F
